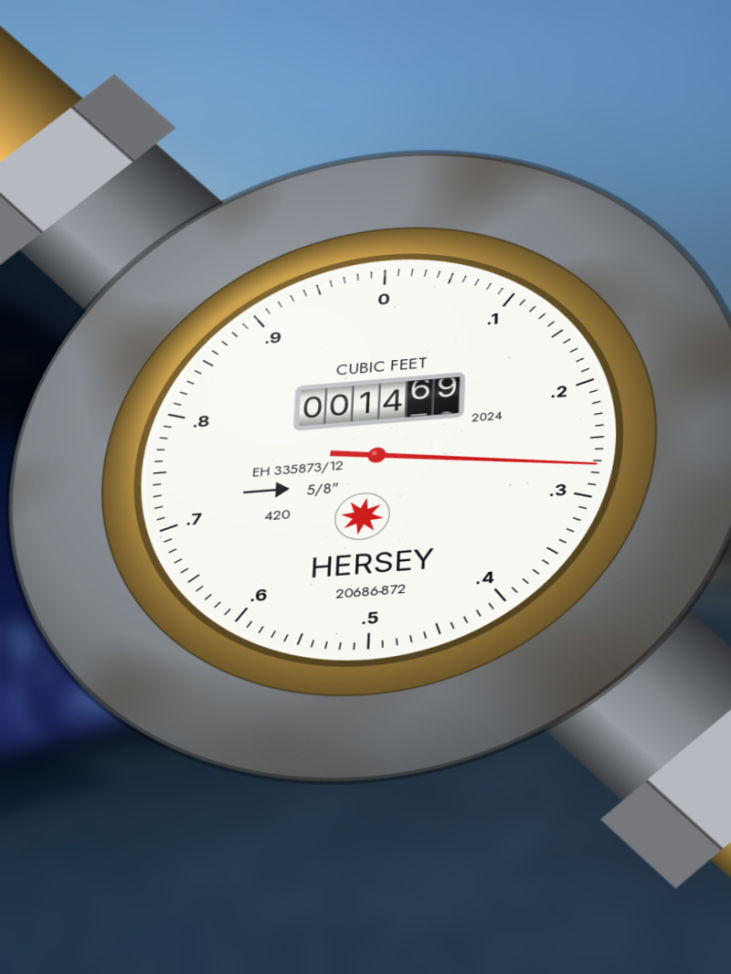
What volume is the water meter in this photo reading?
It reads 1469.27 ft³
